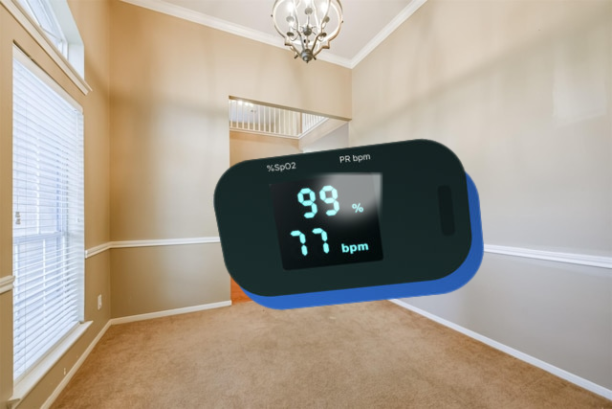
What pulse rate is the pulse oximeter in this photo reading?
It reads 77 bpm
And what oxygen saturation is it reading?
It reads 99 %
